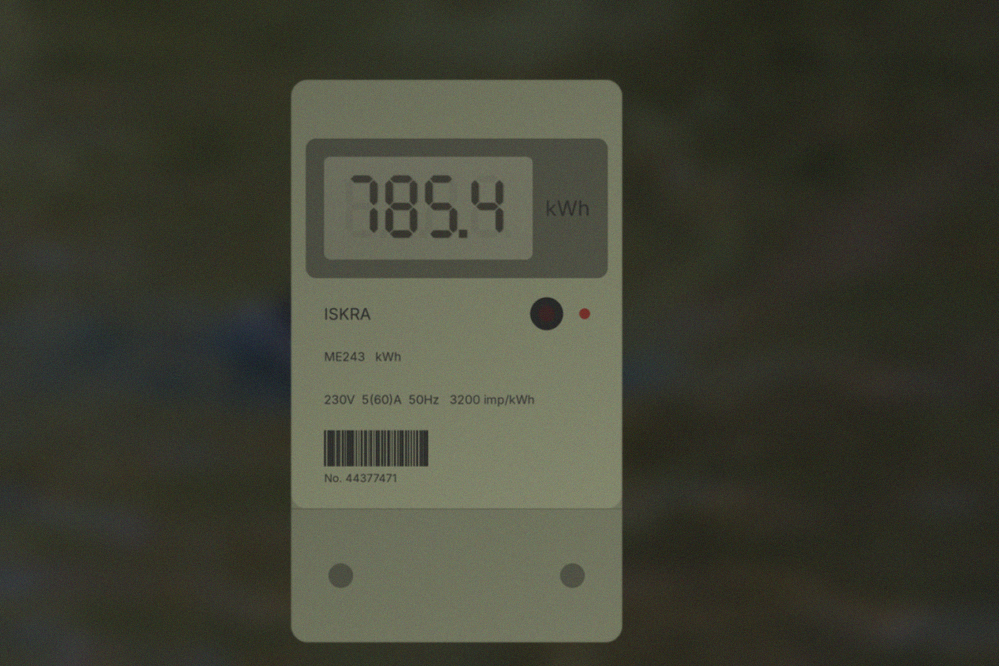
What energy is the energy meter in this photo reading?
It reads 785.4 kWh
